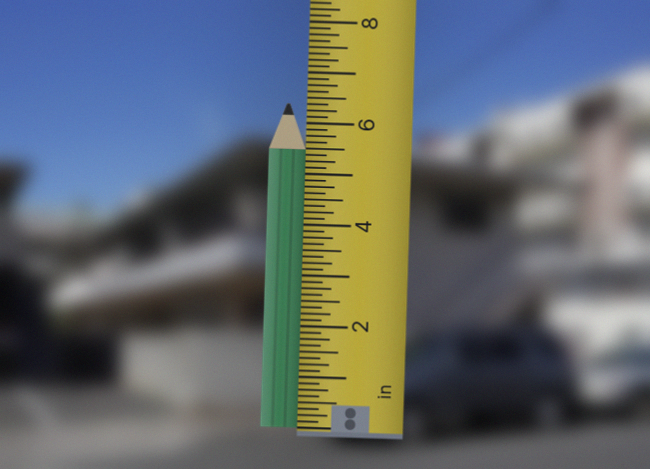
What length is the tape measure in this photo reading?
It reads 6.375 in
